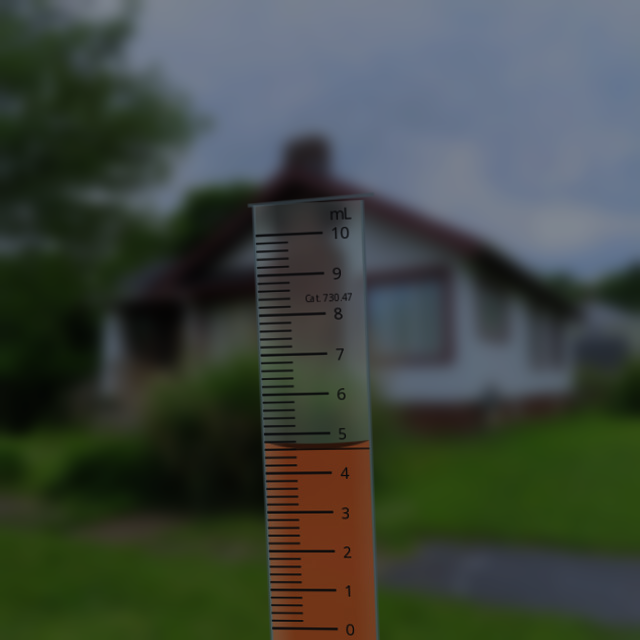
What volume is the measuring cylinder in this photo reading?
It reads 4.6 mL
